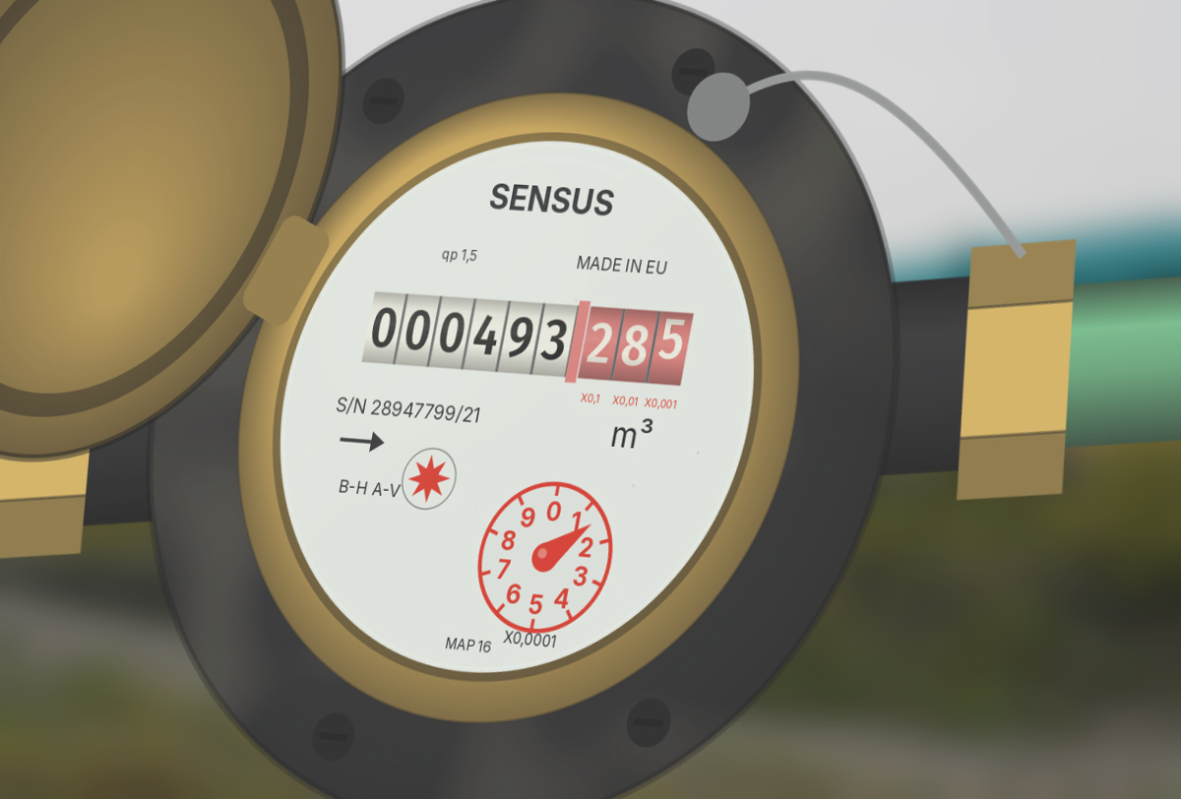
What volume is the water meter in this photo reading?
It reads 493.2851 m³
